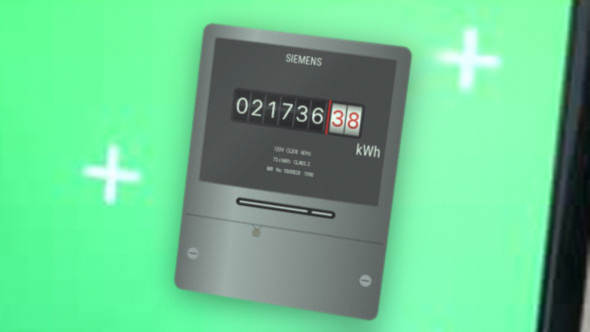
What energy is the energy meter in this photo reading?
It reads 21736.38 kWh
